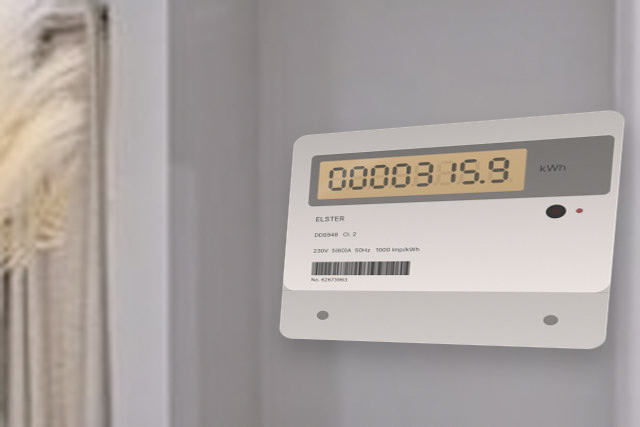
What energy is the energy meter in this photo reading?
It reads 315.9 kWh
